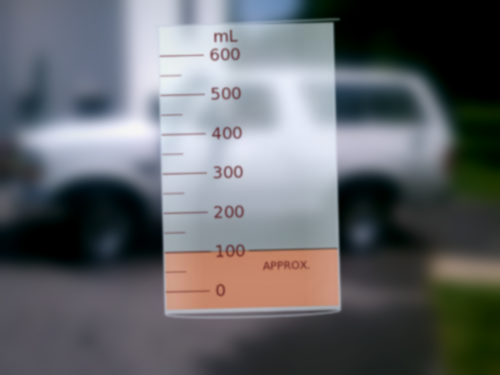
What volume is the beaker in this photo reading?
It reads 100 mL
